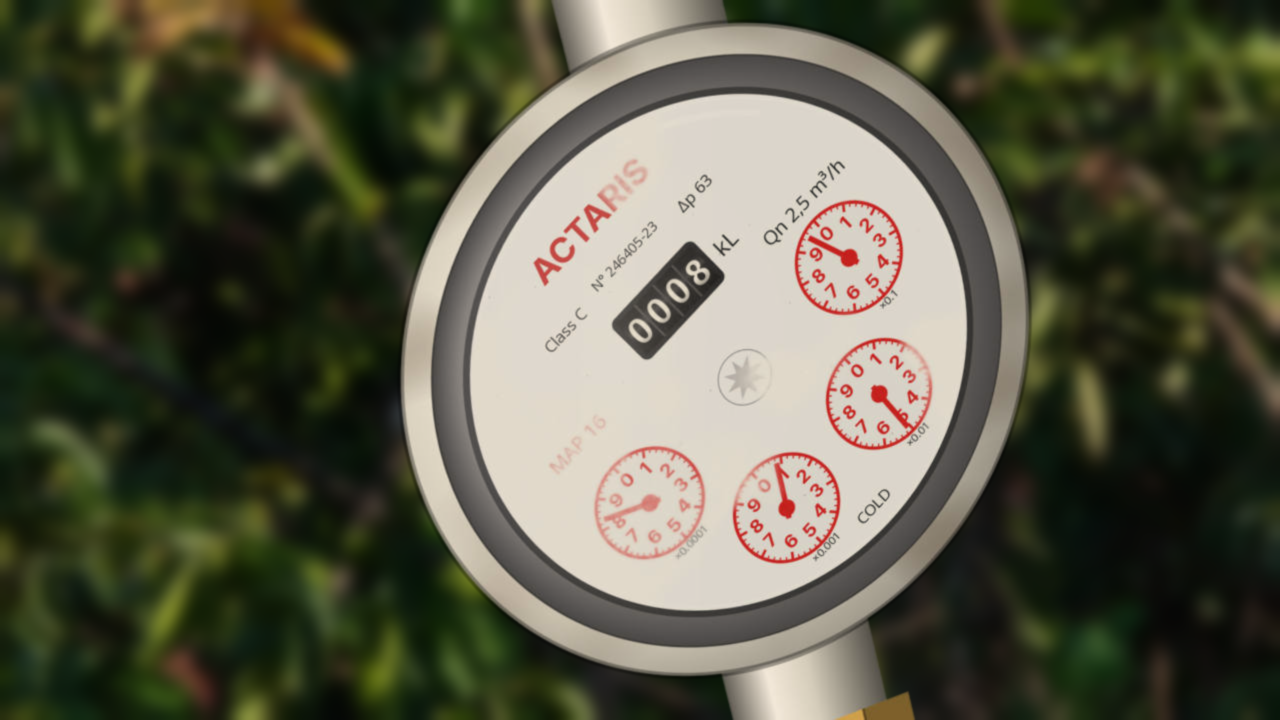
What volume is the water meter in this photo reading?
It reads 7.9508 kL
